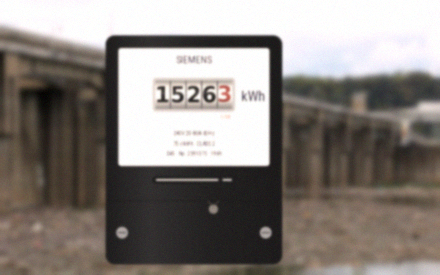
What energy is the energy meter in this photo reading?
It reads 1526.3 kWh
